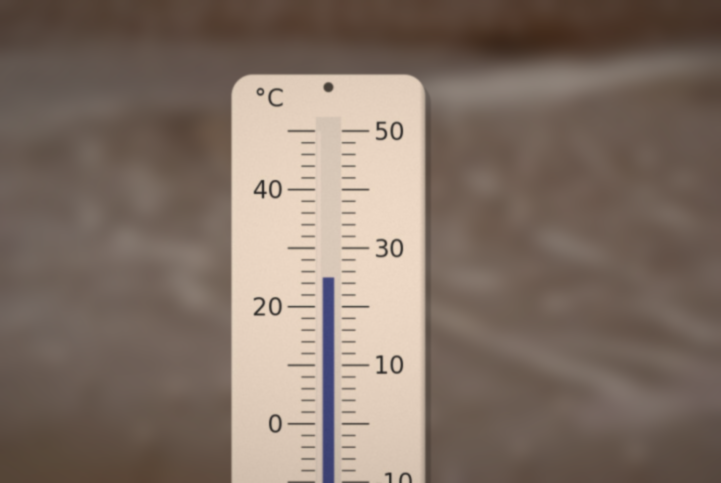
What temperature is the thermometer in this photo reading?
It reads 25 °C
